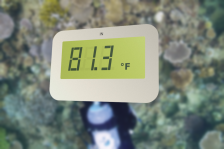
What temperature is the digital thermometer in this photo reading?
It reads 81.3 °F
